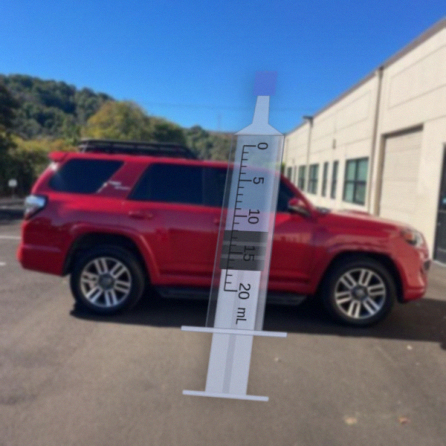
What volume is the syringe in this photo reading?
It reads 12 mL
